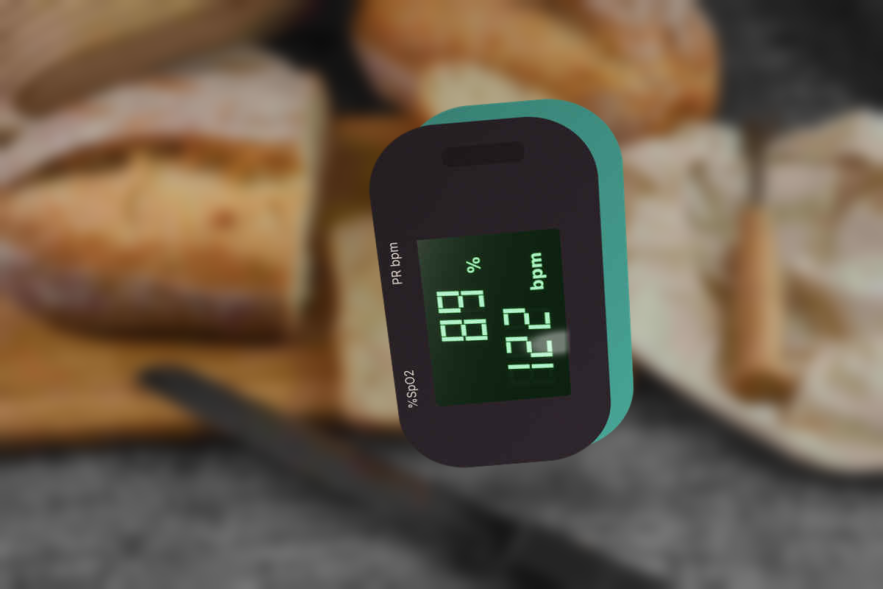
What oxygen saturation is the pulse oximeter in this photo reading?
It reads 89 %
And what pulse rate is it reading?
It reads 122 bpm
